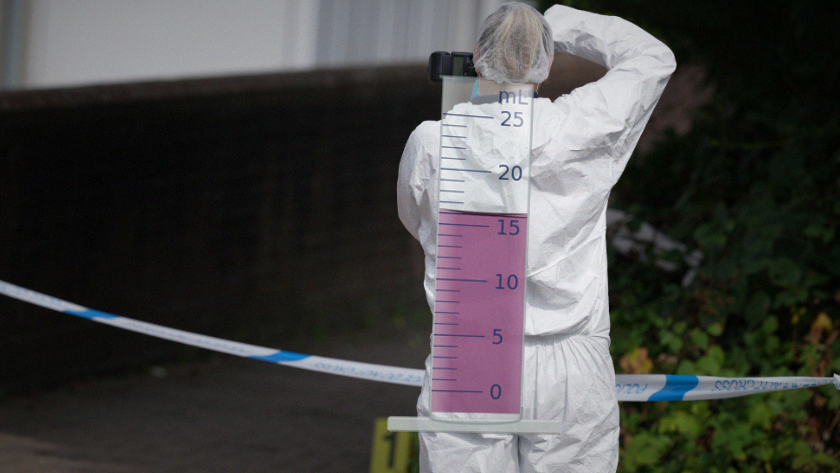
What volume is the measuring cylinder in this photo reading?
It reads 16 mL
